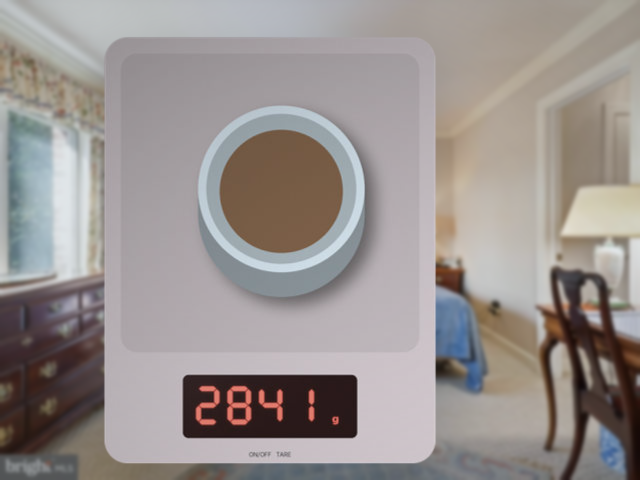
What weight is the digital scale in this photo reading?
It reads 2841 g
